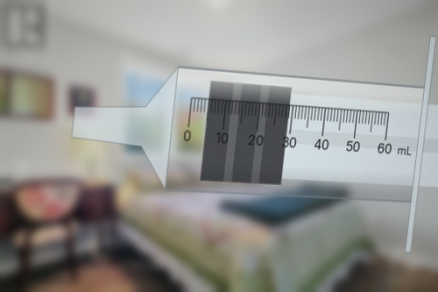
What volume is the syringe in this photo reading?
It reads 5 mL
